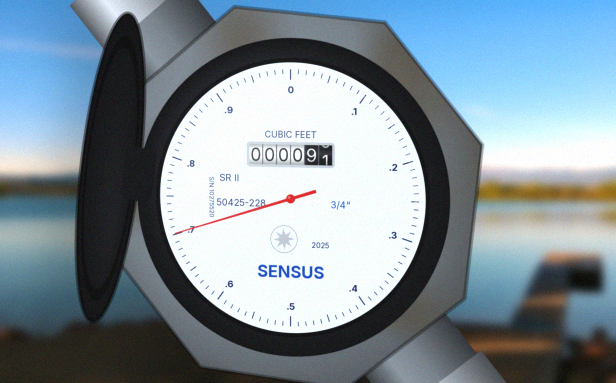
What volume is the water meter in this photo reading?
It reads 90.70 ft³
